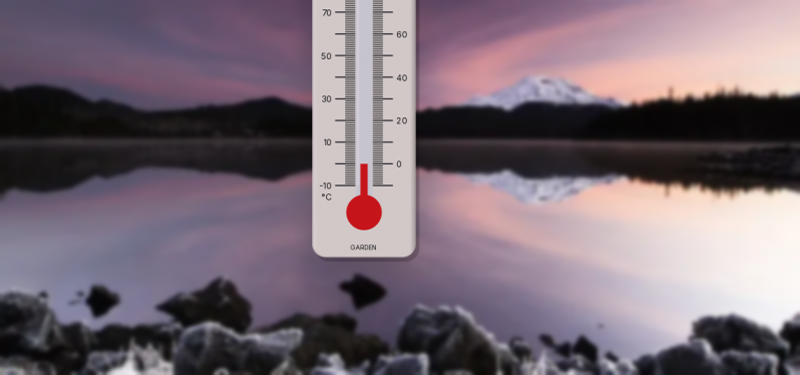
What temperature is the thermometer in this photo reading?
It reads 0 °C
